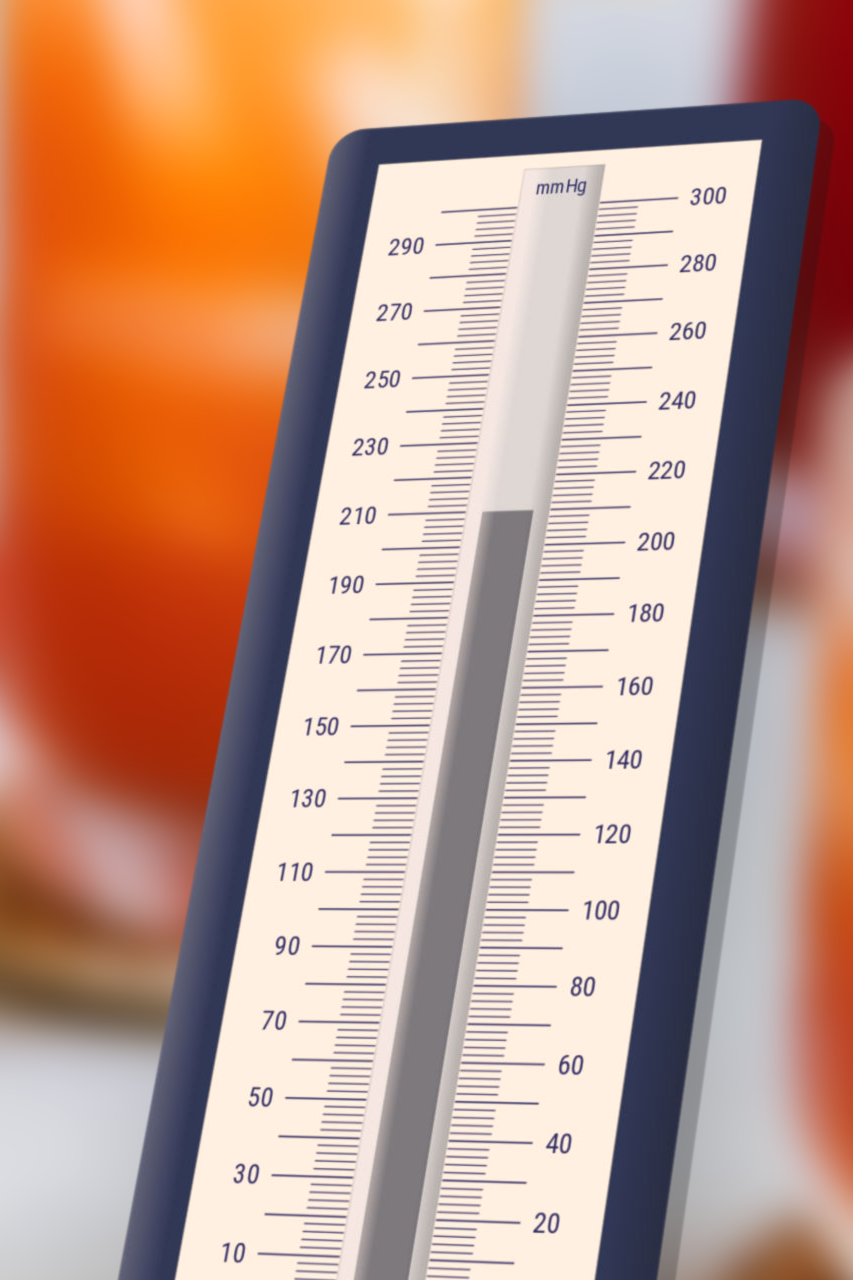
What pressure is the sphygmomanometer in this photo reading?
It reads 210 mmHg
